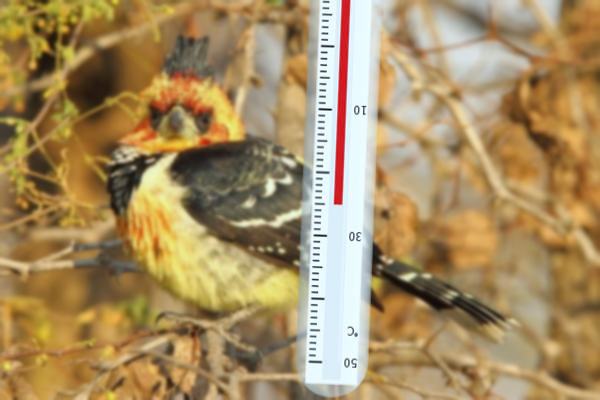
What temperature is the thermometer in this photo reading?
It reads 25 °C
